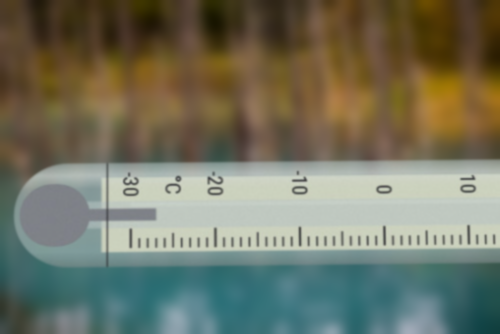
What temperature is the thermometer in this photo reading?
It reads -27 °C
